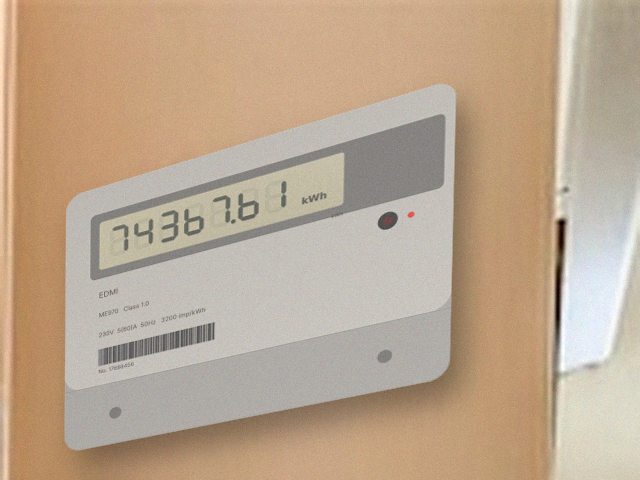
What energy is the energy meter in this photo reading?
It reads 74367.61 kWh
